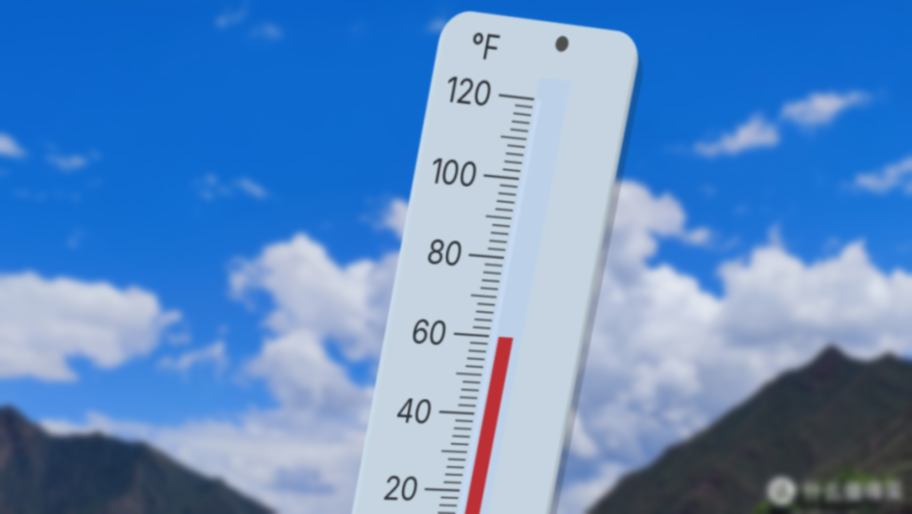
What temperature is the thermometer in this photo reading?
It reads 60 °F
